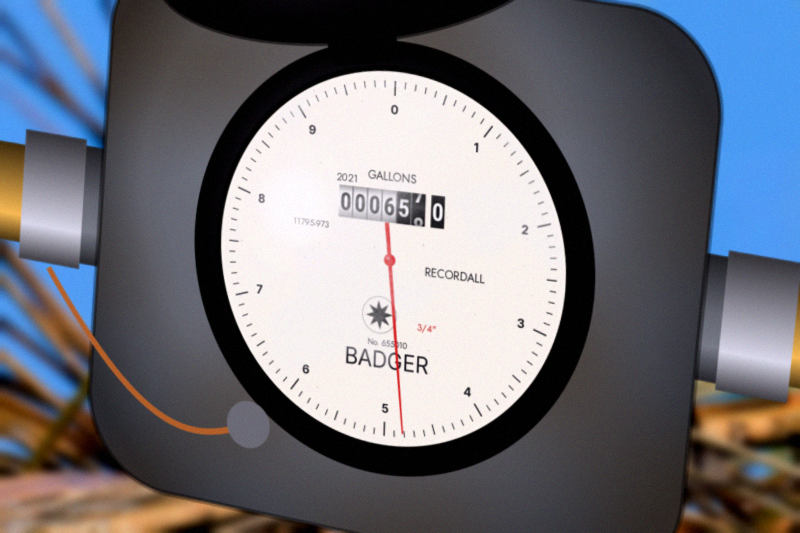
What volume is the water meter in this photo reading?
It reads 6574.8 gal
